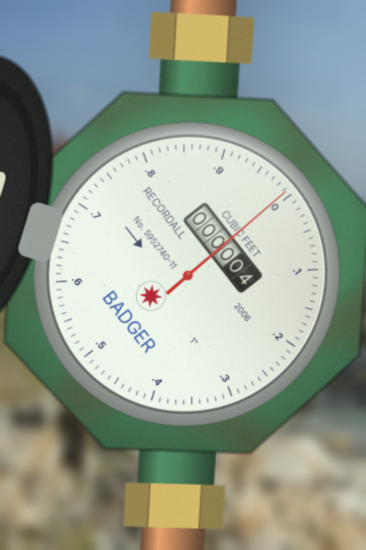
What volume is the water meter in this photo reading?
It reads 3.99 ft³
